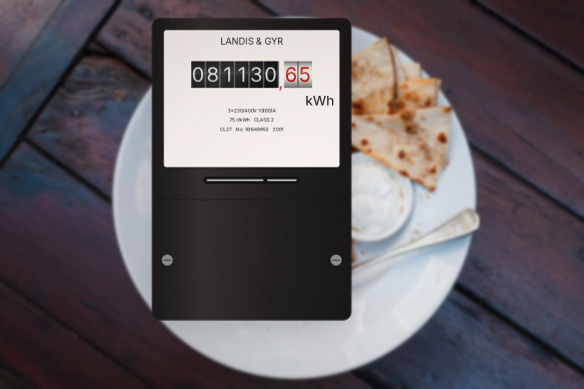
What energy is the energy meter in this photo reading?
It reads 81130.65 kWh
